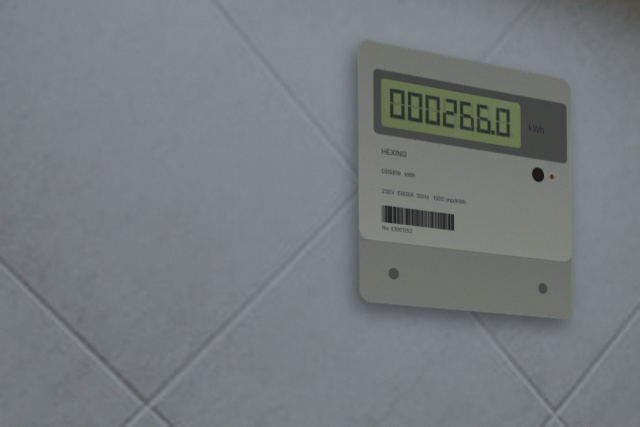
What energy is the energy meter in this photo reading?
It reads 266.0 kWh
